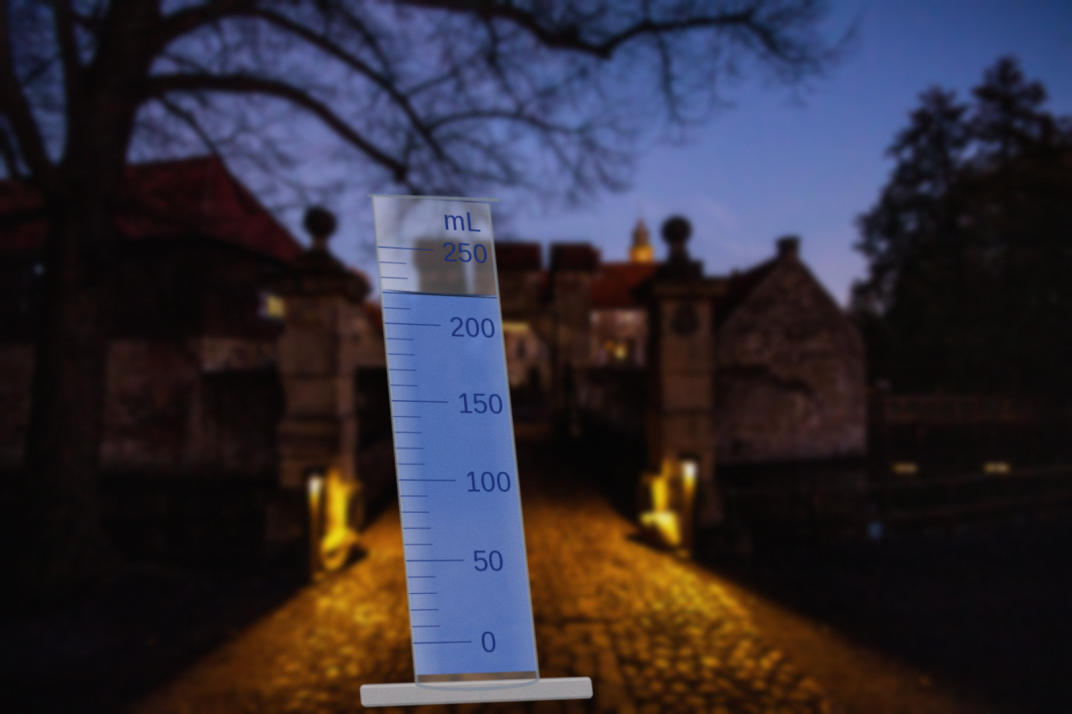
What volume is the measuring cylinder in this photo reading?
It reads 220 mL
